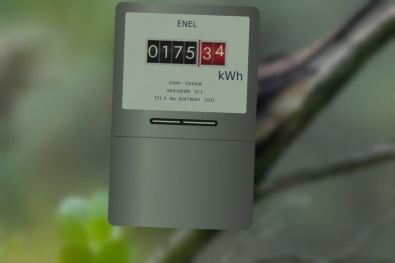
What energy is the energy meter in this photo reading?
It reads 175.34 kWh
